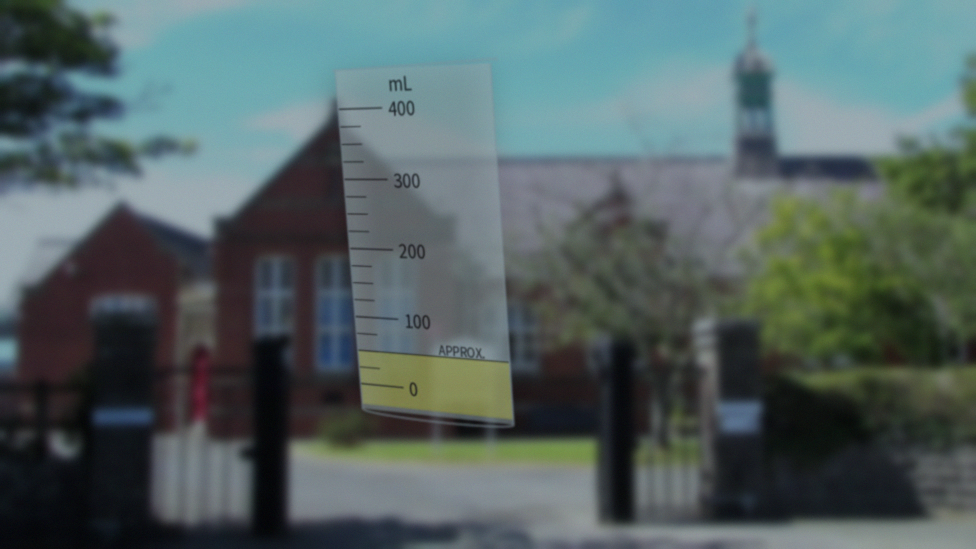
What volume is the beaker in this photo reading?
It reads 50 mL
